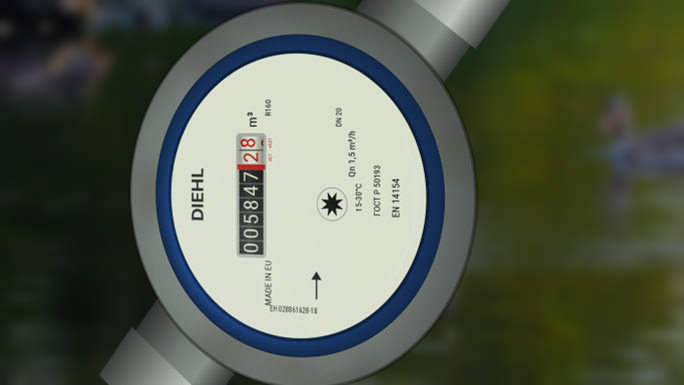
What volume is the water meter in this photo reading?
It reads 5847.28 m³
